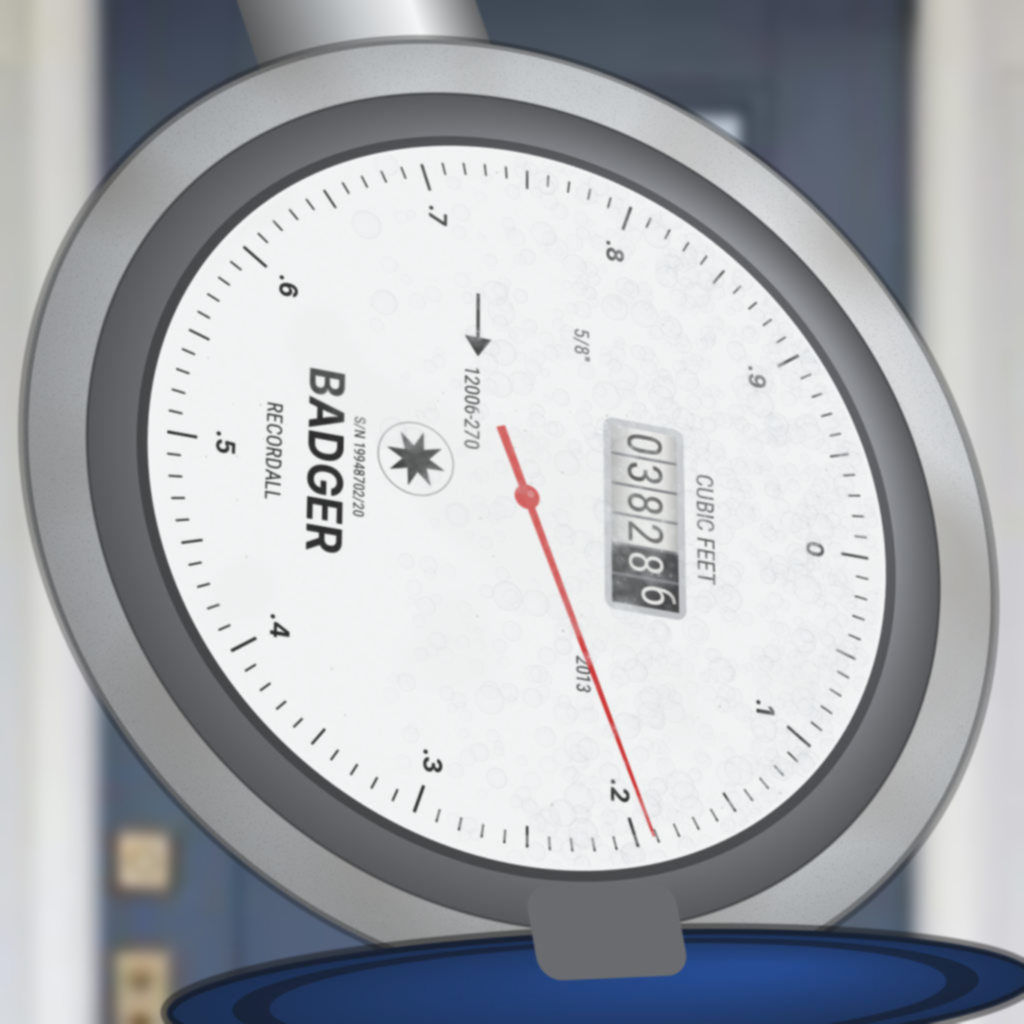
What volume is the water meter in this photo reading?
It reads 38286.19 ft³
